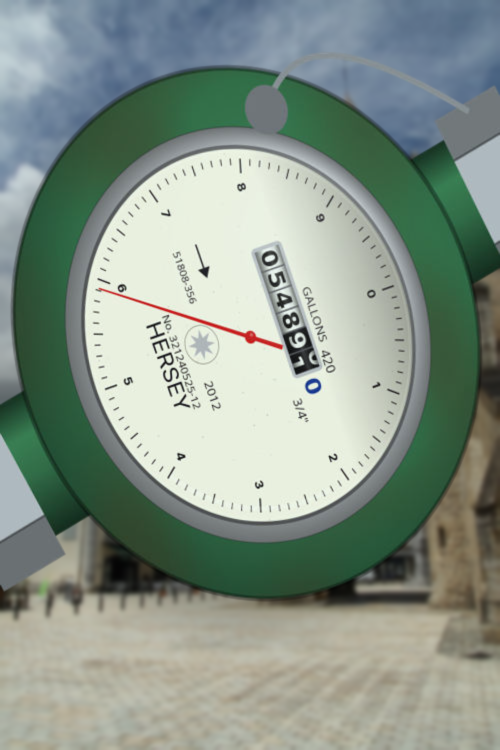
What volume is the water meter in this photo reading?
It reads 548905.9 gal
